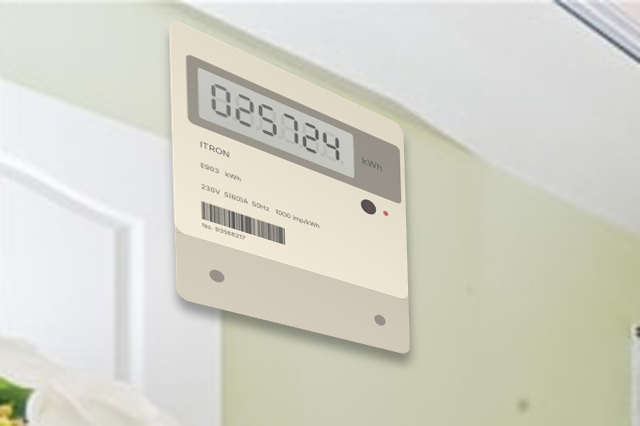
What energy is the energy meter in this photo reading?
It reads 25724 kWh
